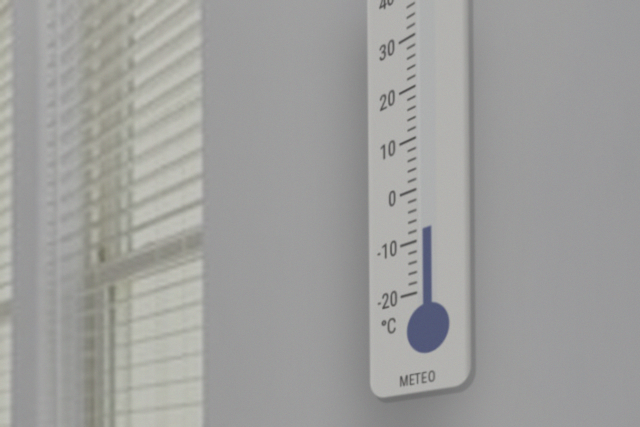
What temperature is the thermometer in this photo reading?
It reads -8 °C
